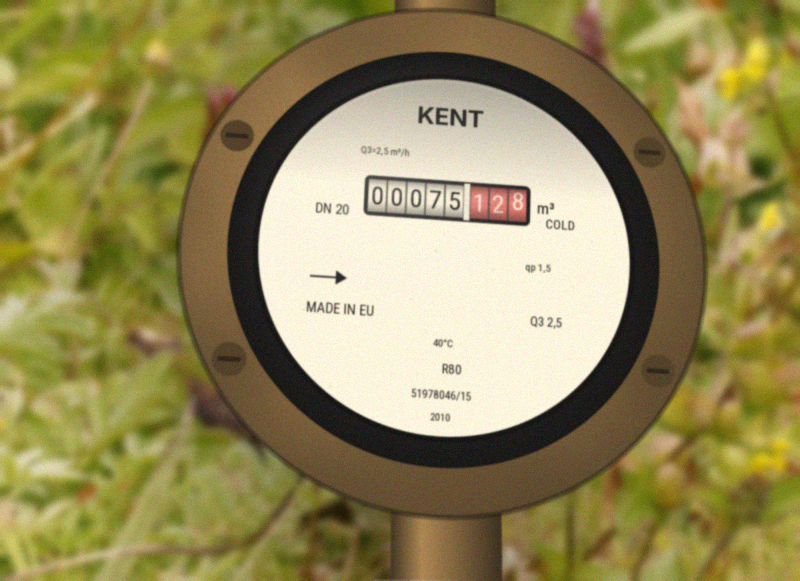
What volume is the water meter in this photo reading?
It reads 75.128 m³
